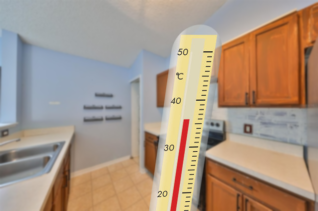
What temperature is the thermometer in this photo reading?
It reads 36 °C
